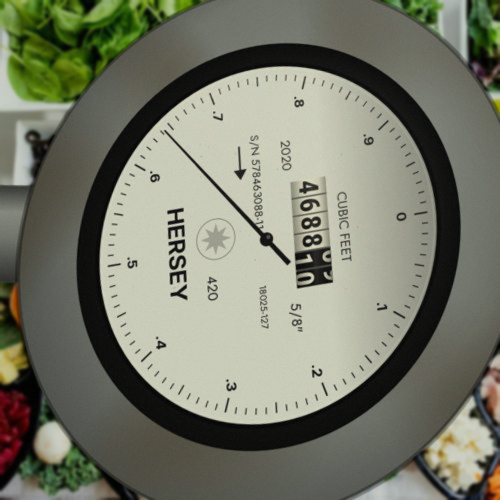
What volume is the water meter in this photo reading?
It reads 468809.64 ft³
